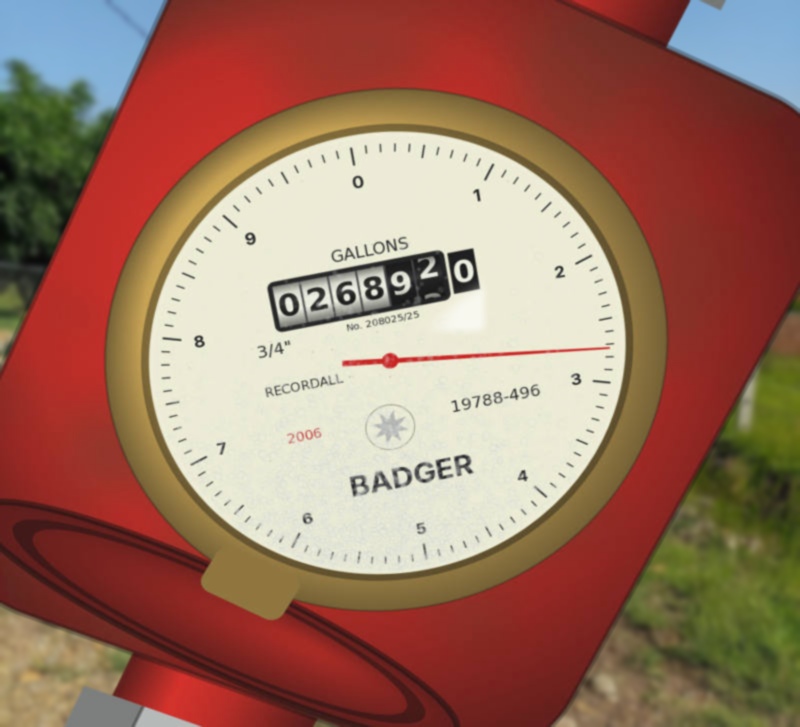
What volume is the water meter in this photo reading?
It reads 268922.7 gal
